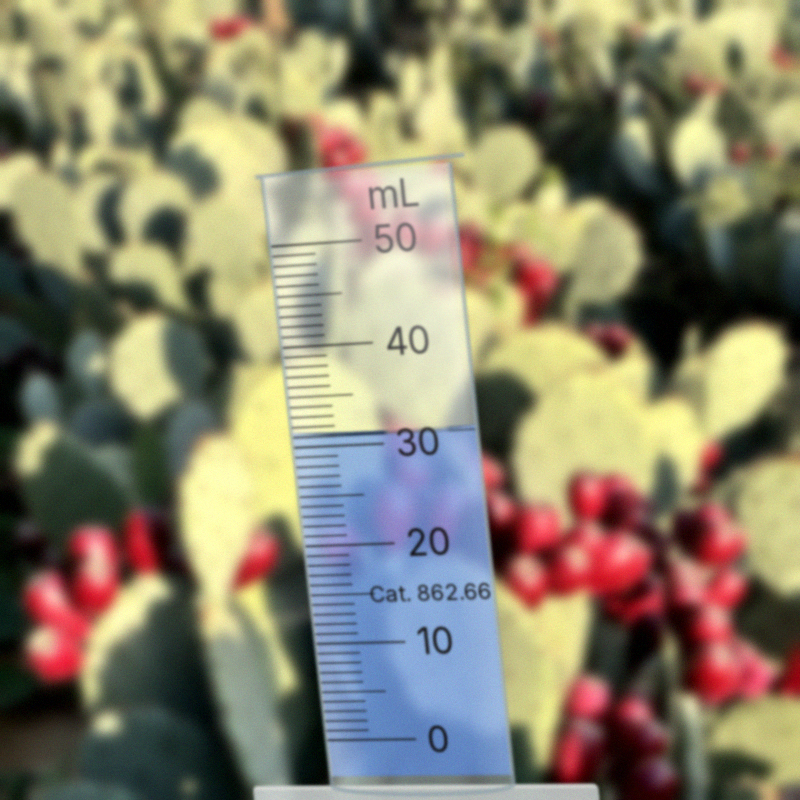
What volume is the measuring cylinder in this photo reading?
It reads 31 mL
